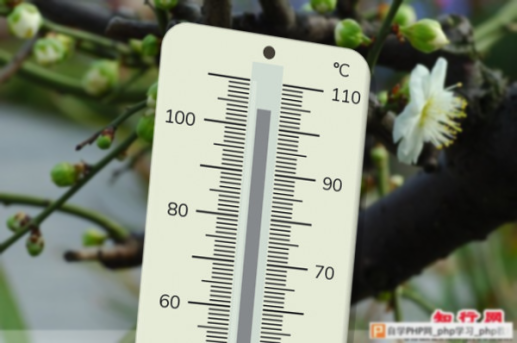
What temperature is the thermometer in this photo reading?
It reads 104 °C
